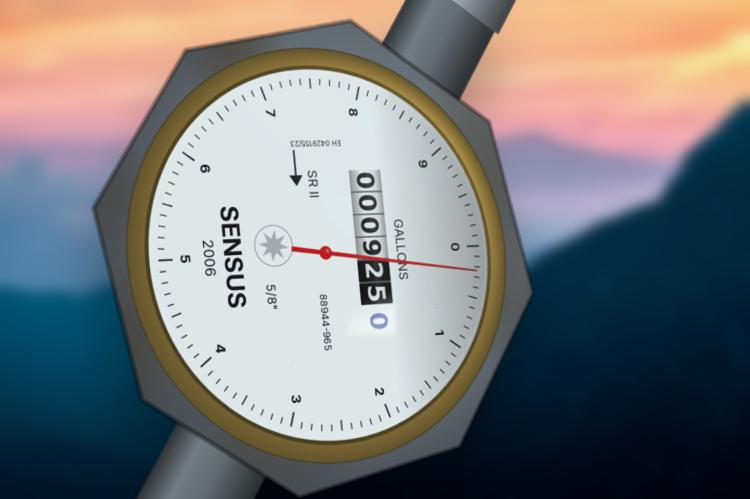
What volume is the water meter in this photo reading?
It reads 9250.2 gal
